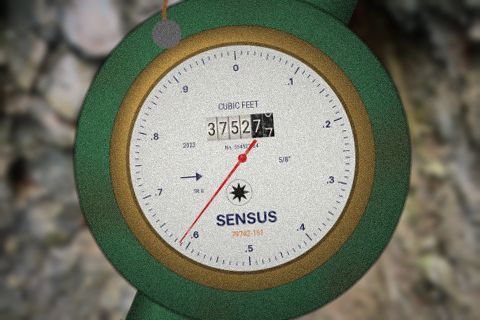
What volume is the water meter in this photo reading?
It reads 375276.61 ft³
